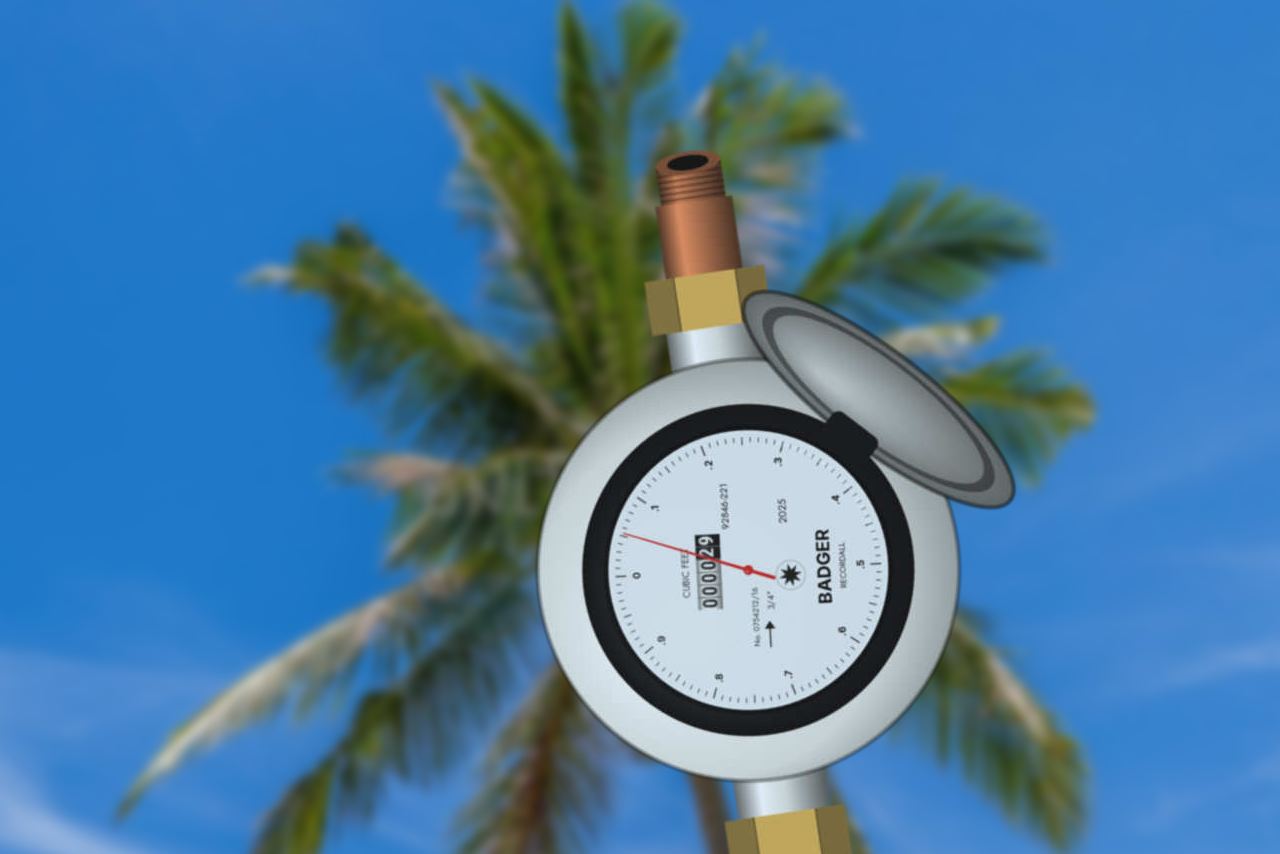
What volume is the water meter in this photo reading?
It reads 29.05 ft³
